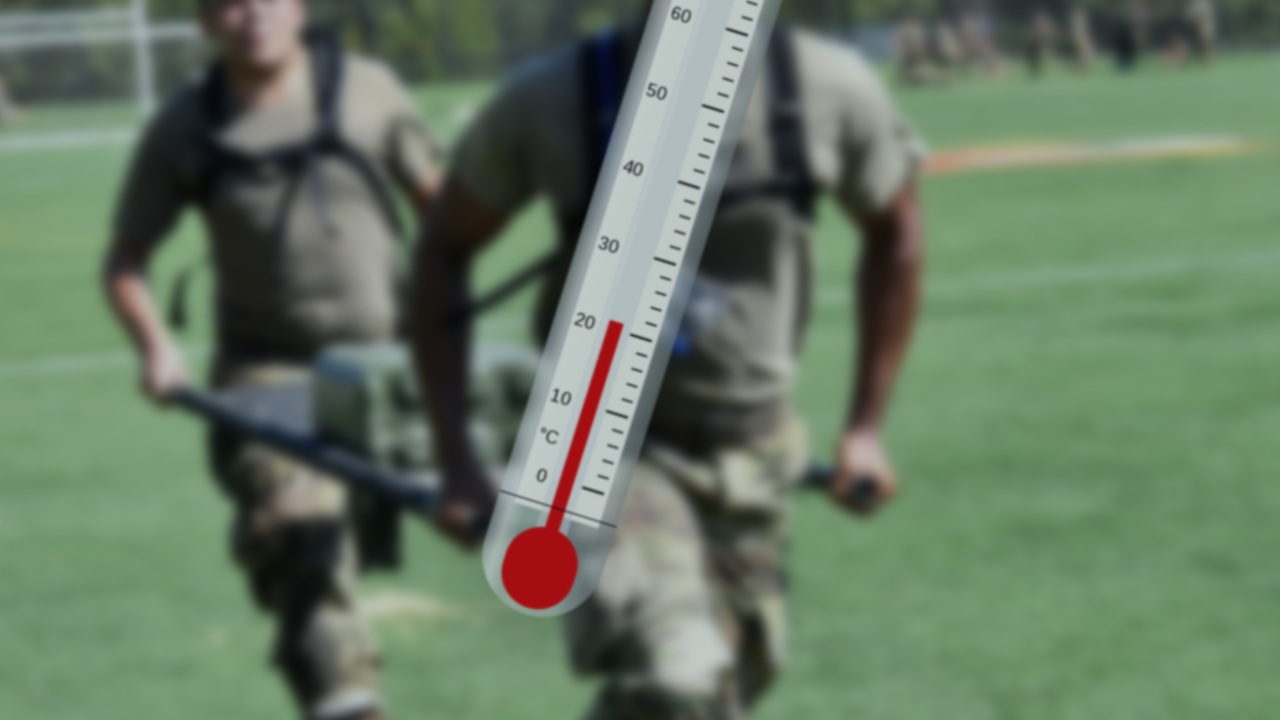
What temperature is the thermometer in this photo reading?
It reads 21 °C
